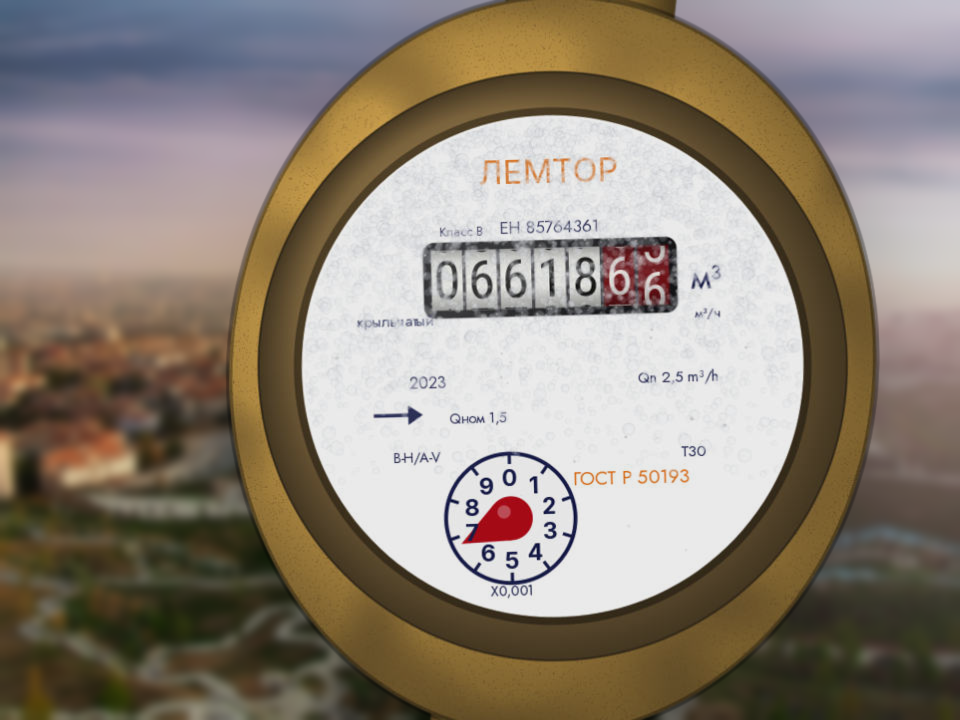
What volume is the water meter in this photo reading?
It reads 6618.656 m³
